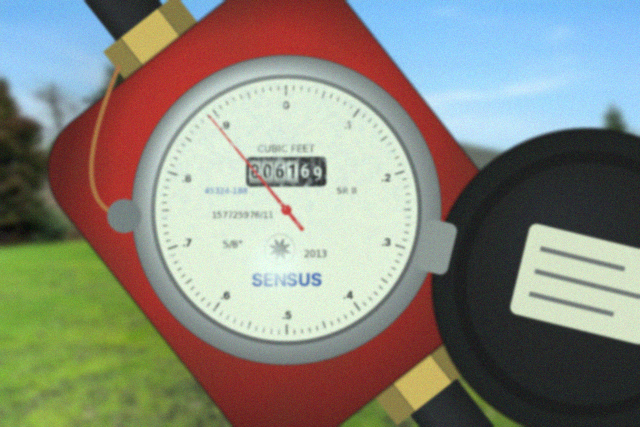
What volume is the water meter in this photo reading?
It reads 6168.89 ft³
